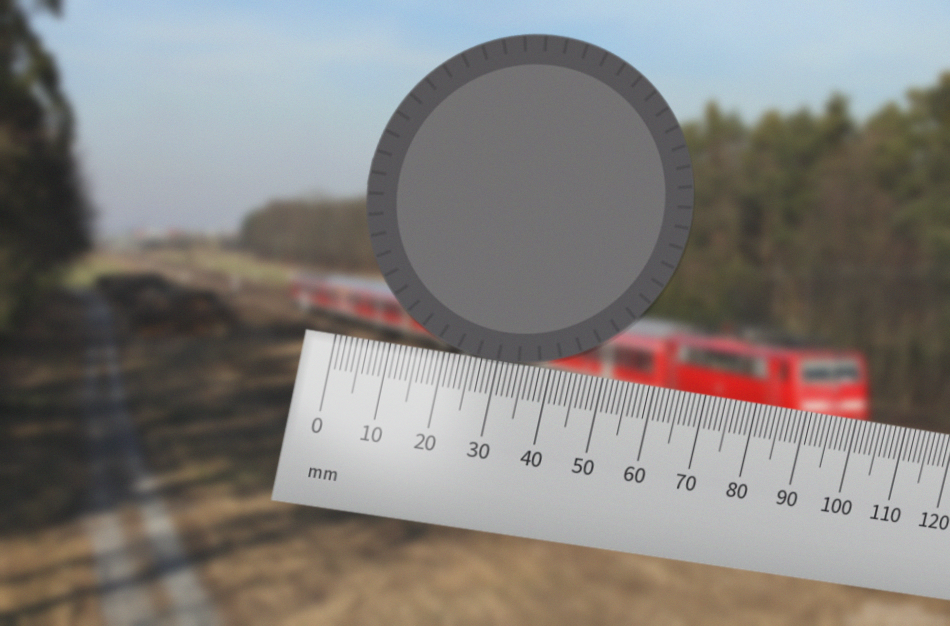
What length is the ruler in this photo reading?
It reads 60 mm
